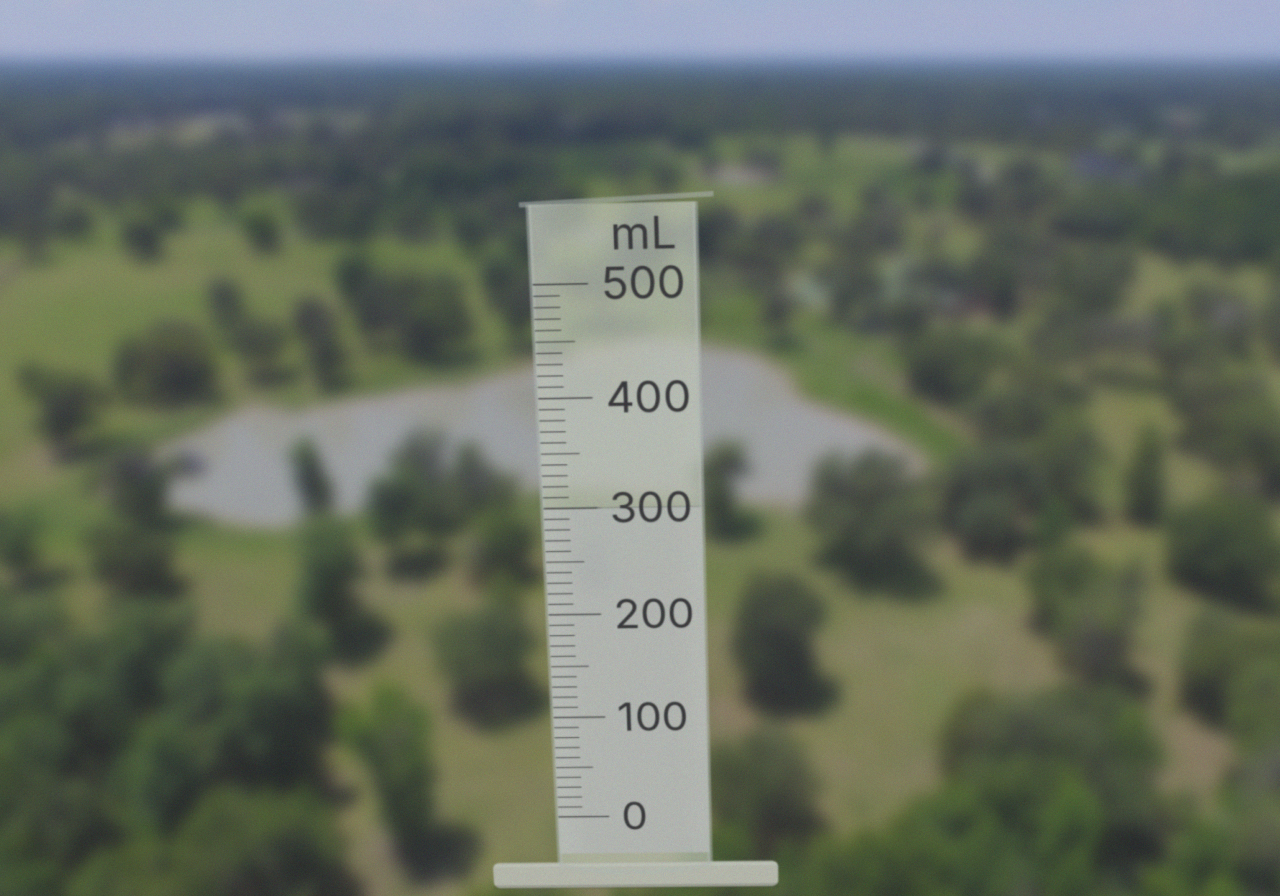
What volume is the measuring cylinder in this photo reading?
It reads 300 mL
